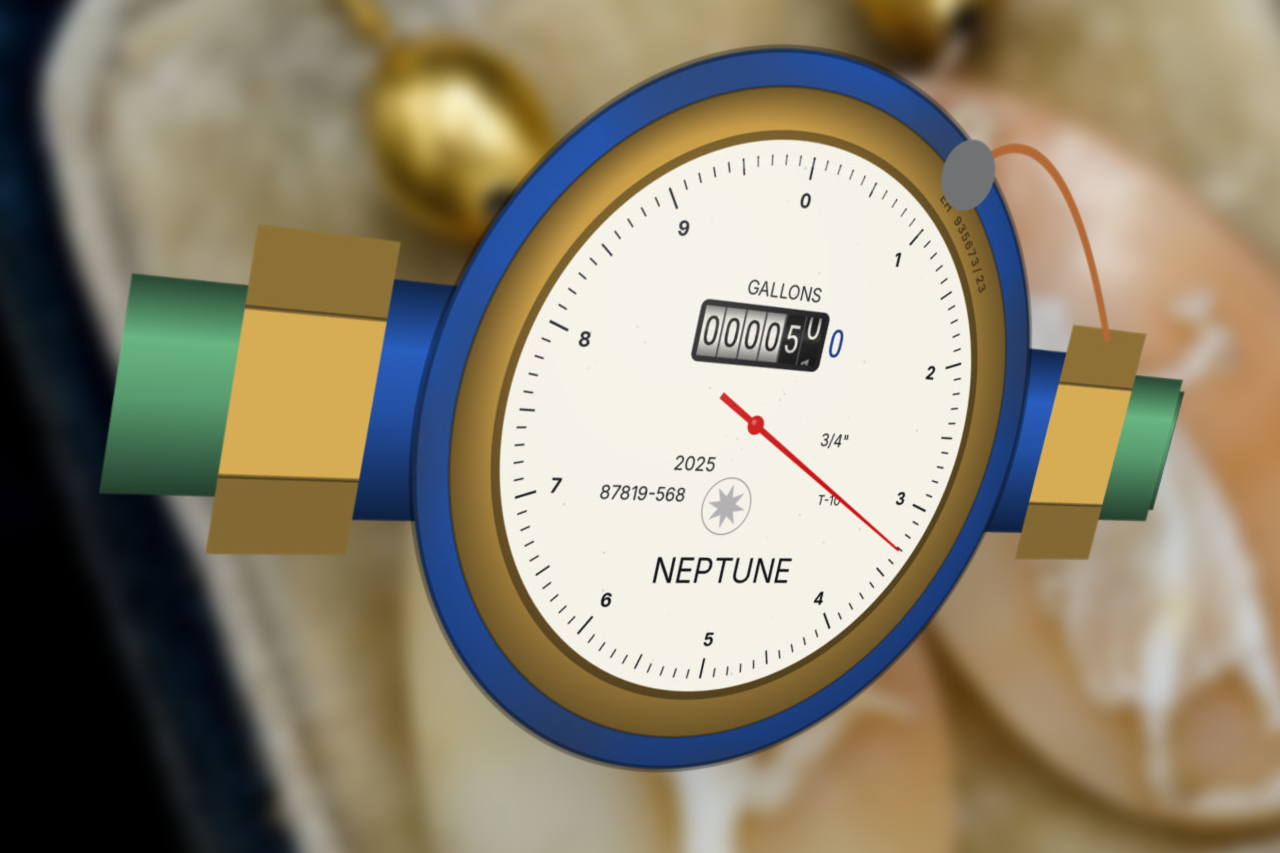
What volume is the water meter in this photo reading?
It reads 503.3 gal
